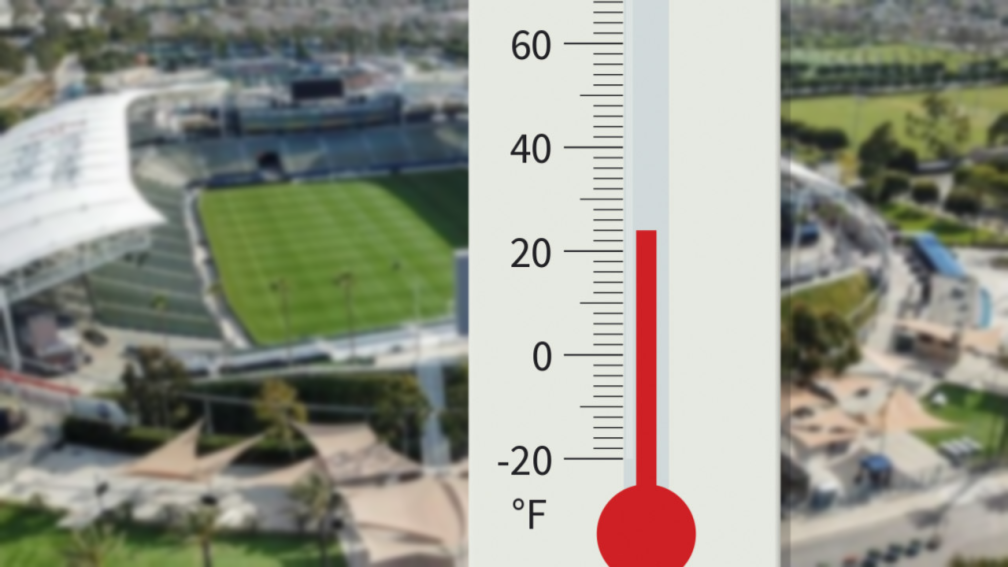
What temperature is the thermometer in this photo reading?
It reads 24 °F
